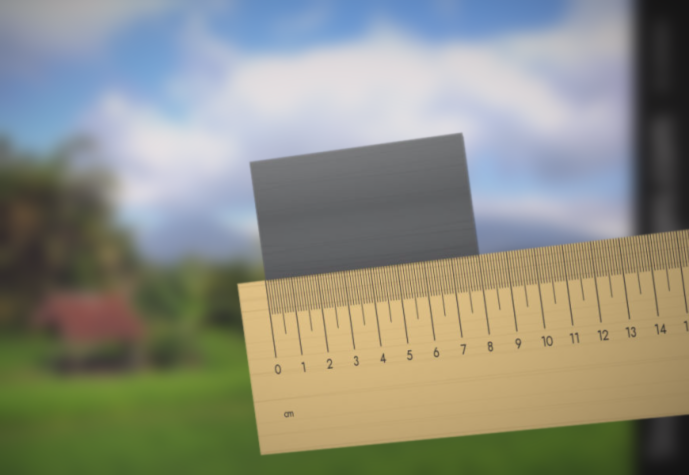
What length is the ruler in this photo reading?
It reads 8 cm
